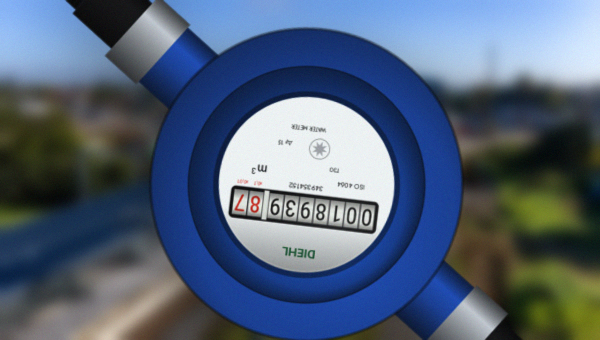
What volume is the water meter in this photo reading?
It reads 18939.87 m³
